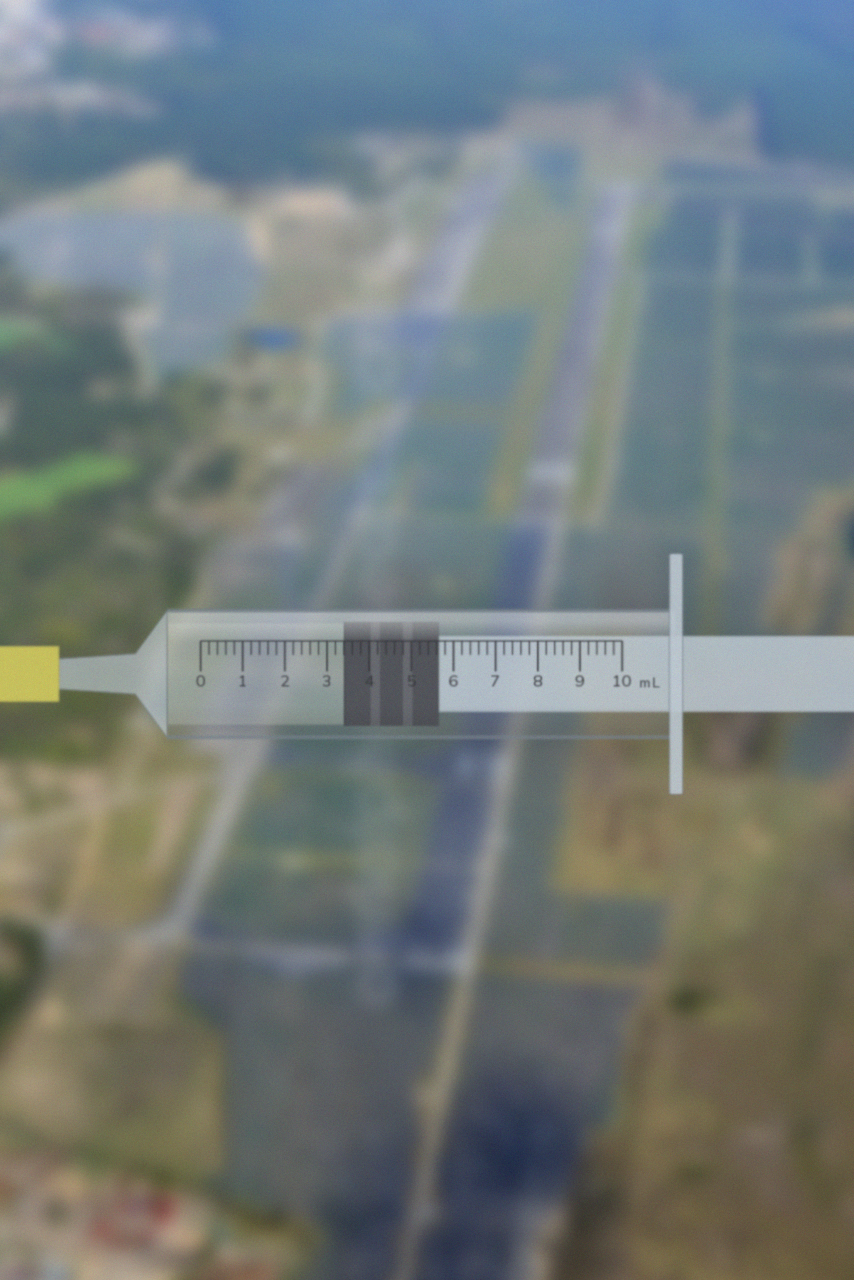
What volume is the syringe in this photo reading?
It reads 3.4 mL
